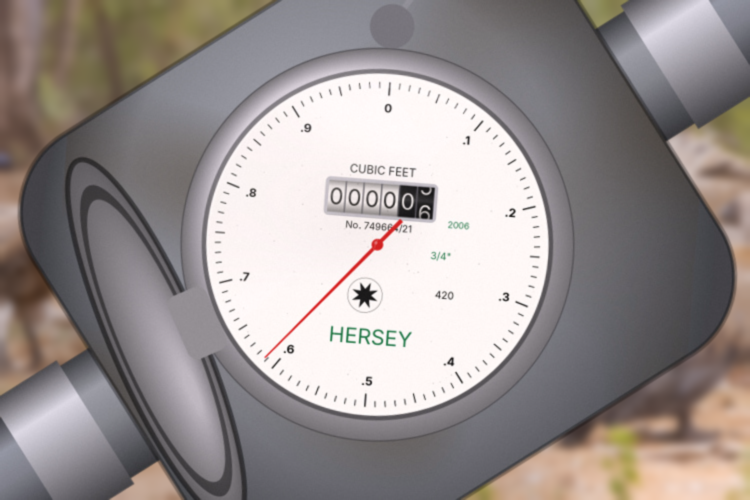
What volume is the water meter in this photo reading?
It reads 5.61 ft³
